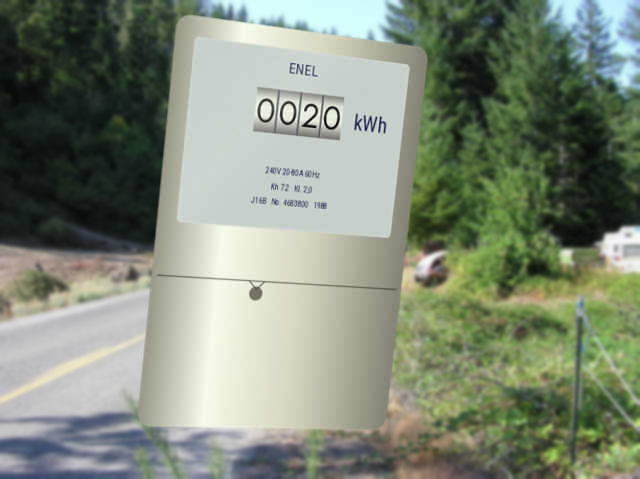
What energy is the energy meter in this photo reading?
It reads 20 kWh
